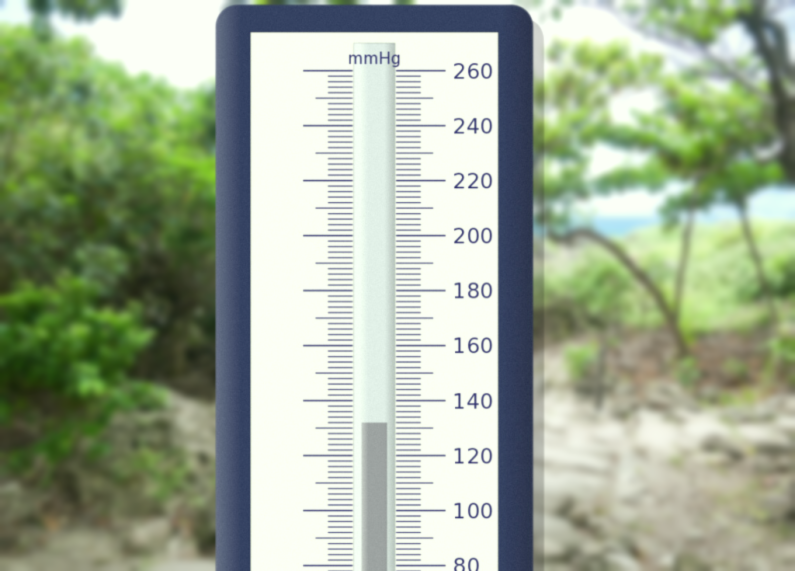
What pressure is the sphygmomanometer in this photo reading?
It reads 132 mmHg
